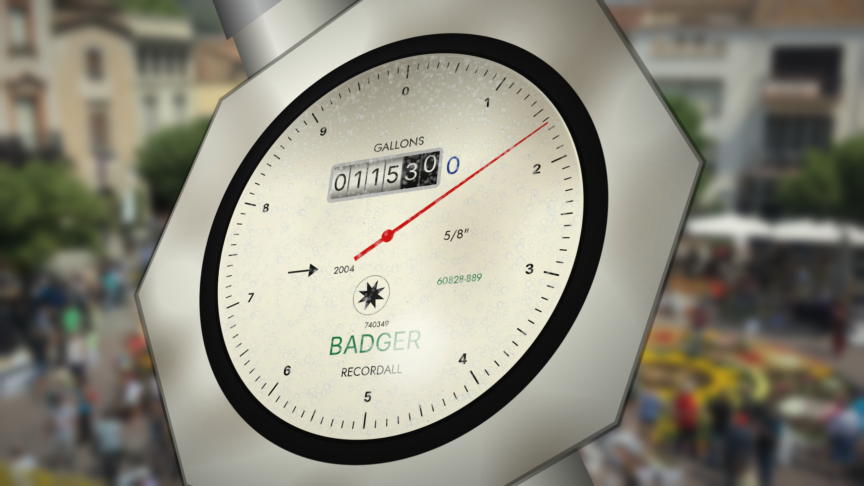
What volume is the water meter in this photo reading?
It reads 115301.6 gal
